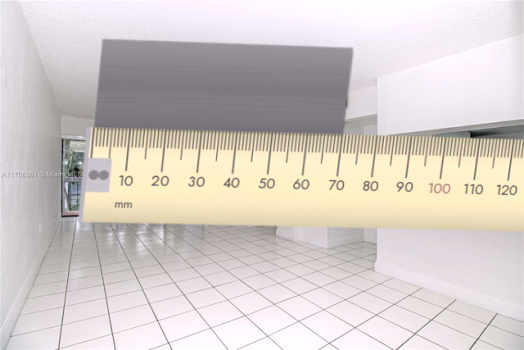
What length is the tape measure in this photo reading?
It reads 70 mm
